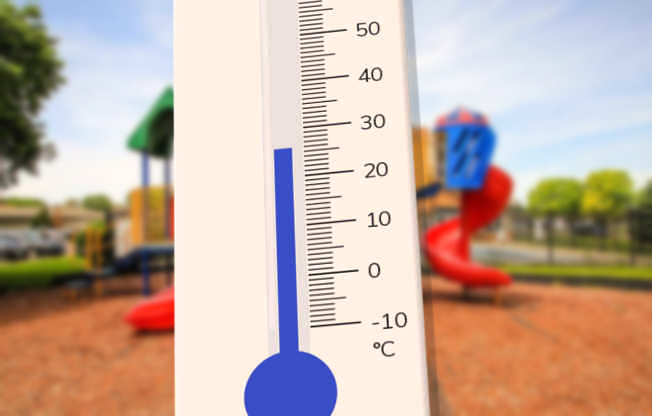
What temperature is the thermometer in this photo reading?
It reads 26 °C
